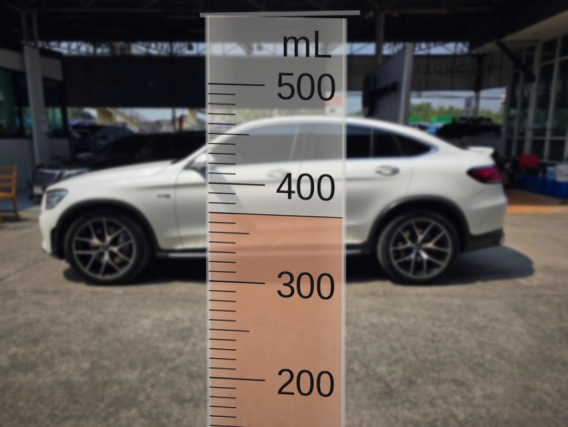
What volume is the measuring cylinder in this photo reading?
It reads 370 mL
